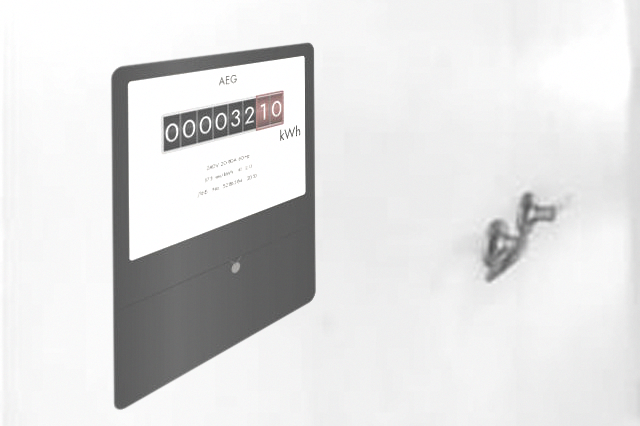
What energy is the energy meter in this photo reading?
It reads 32.10 kWh
